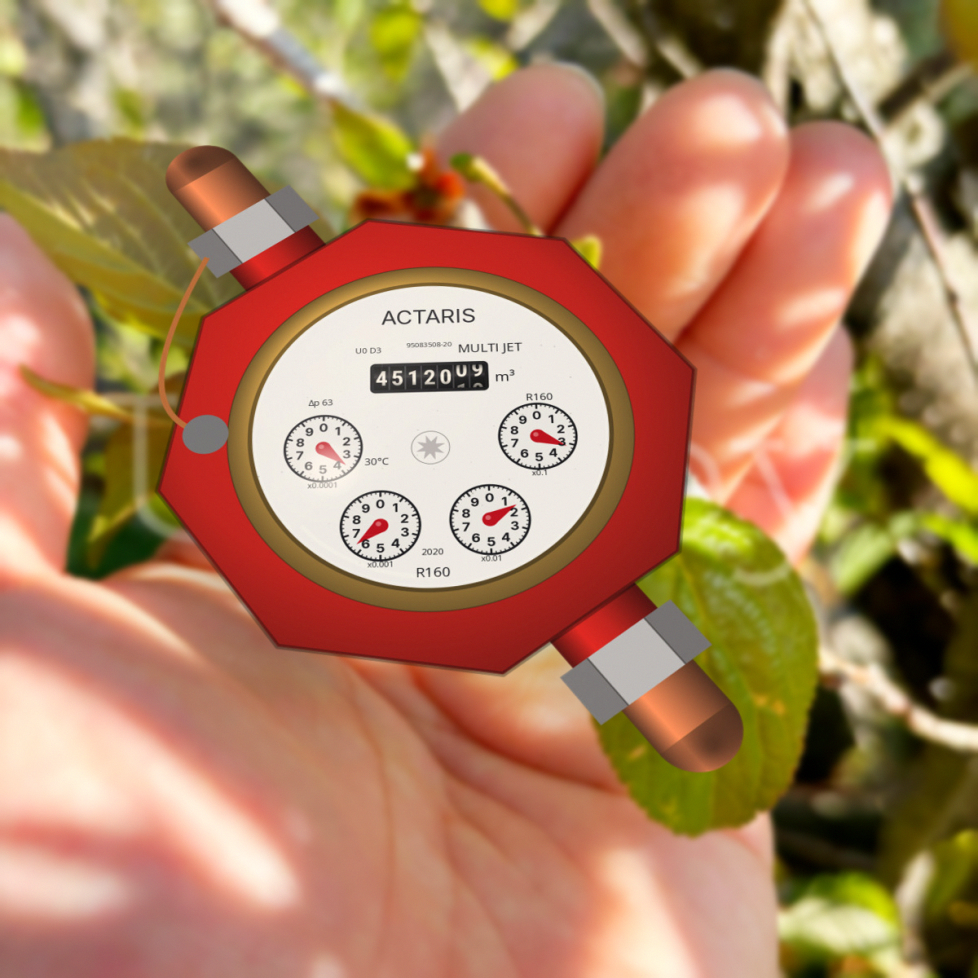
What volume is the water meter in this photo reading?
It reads 4512009.3163 m³
